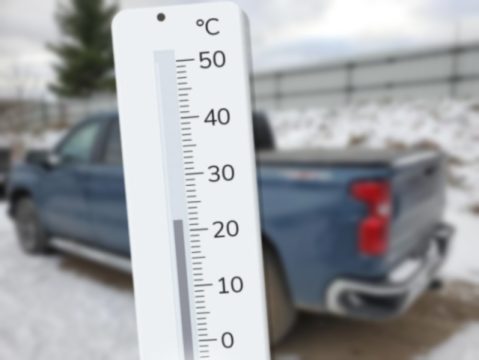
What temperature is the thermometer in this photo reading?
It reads 22 °C
